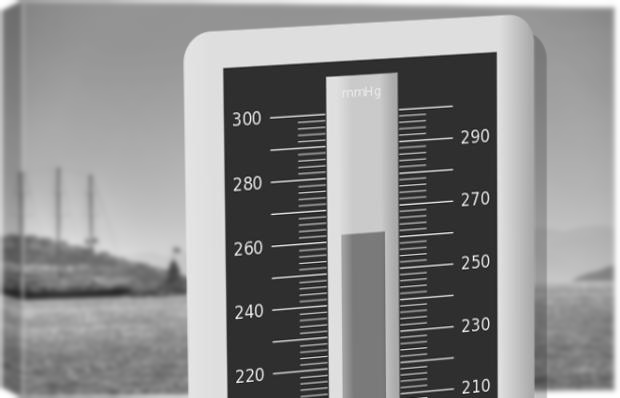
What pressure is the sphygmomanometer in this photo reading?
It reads 262 mmHg
